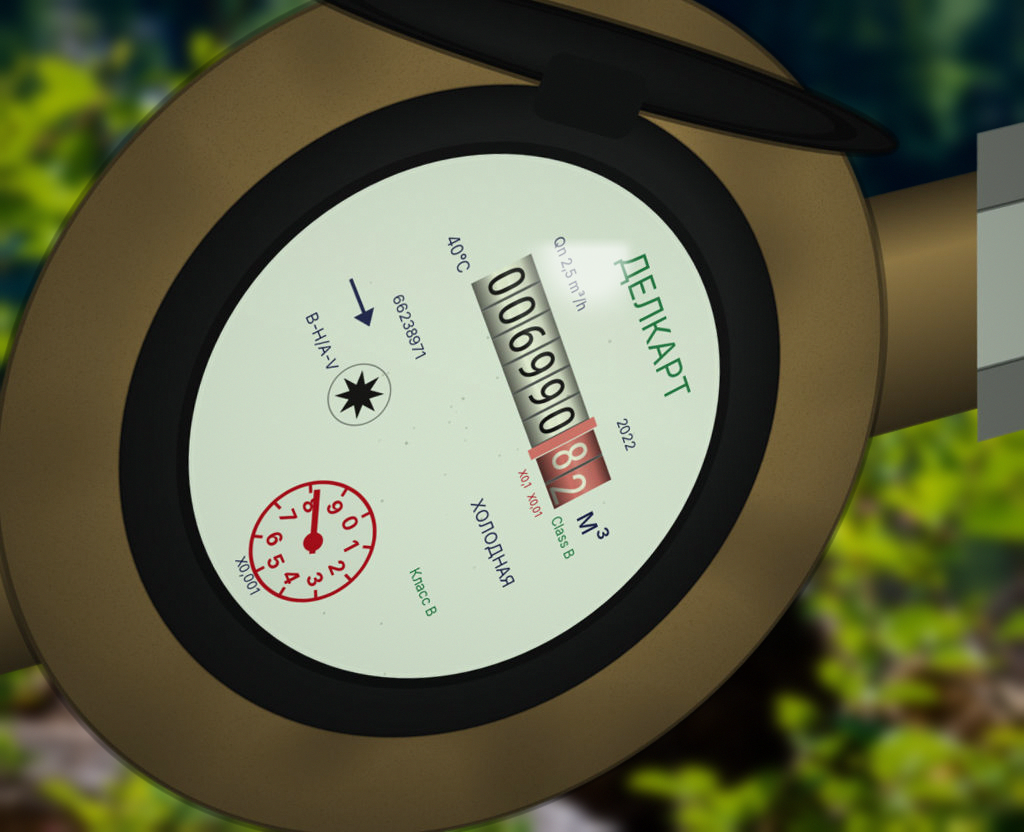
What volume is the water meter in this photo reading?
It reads 6990.818 m³
